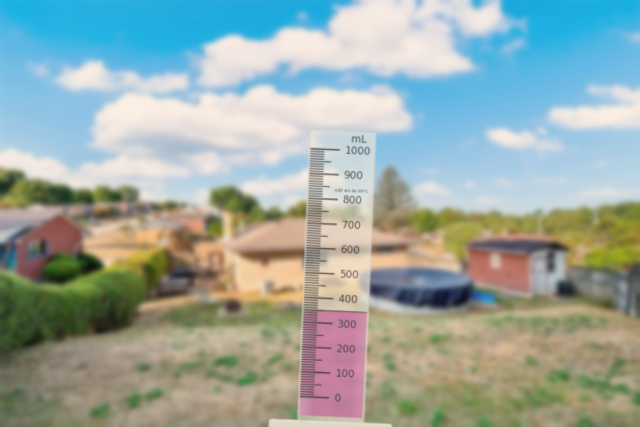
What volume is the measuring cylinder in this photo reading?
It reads 350 mL
